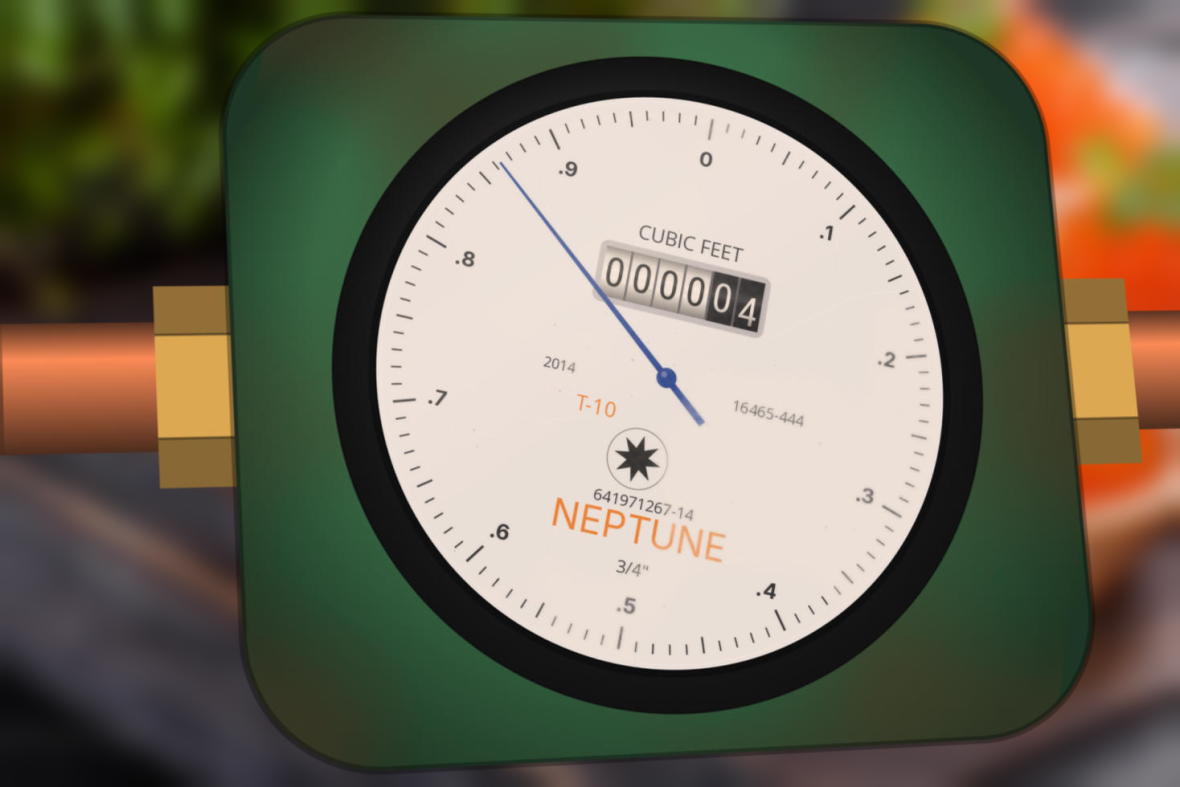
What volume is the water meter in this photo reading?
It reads 3.86 ft³
